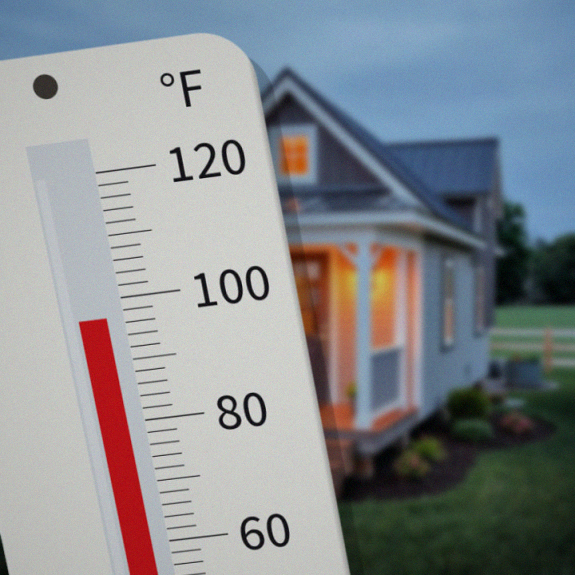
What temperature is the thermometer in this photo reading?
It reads 97 °F
